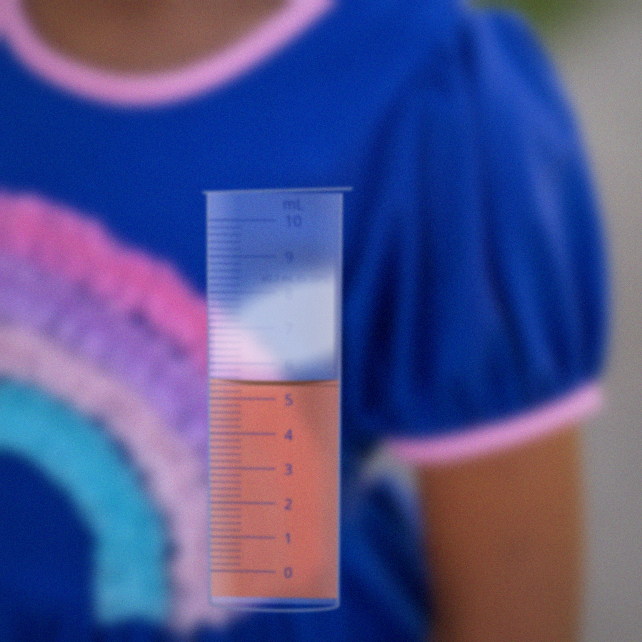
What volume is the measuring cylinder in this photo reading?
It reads 5.4 mL
